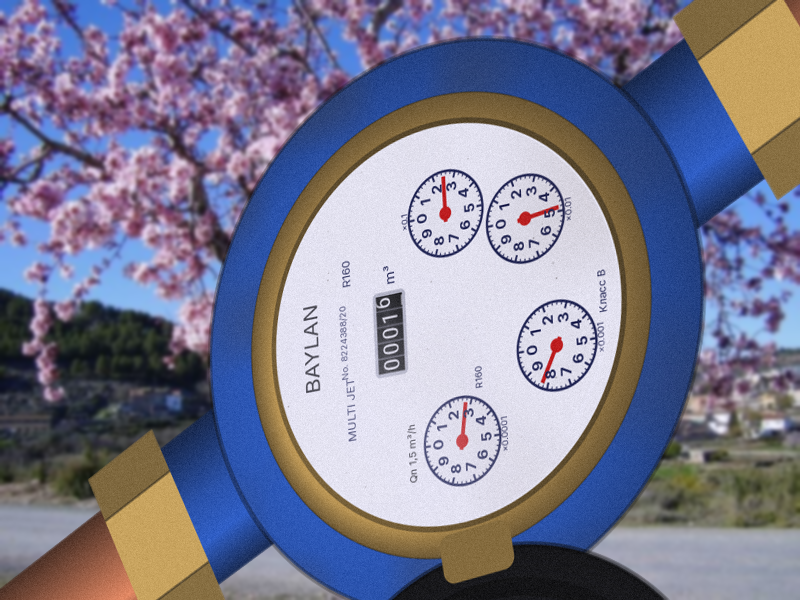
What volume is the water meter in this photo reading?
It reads 16.2482 m³
